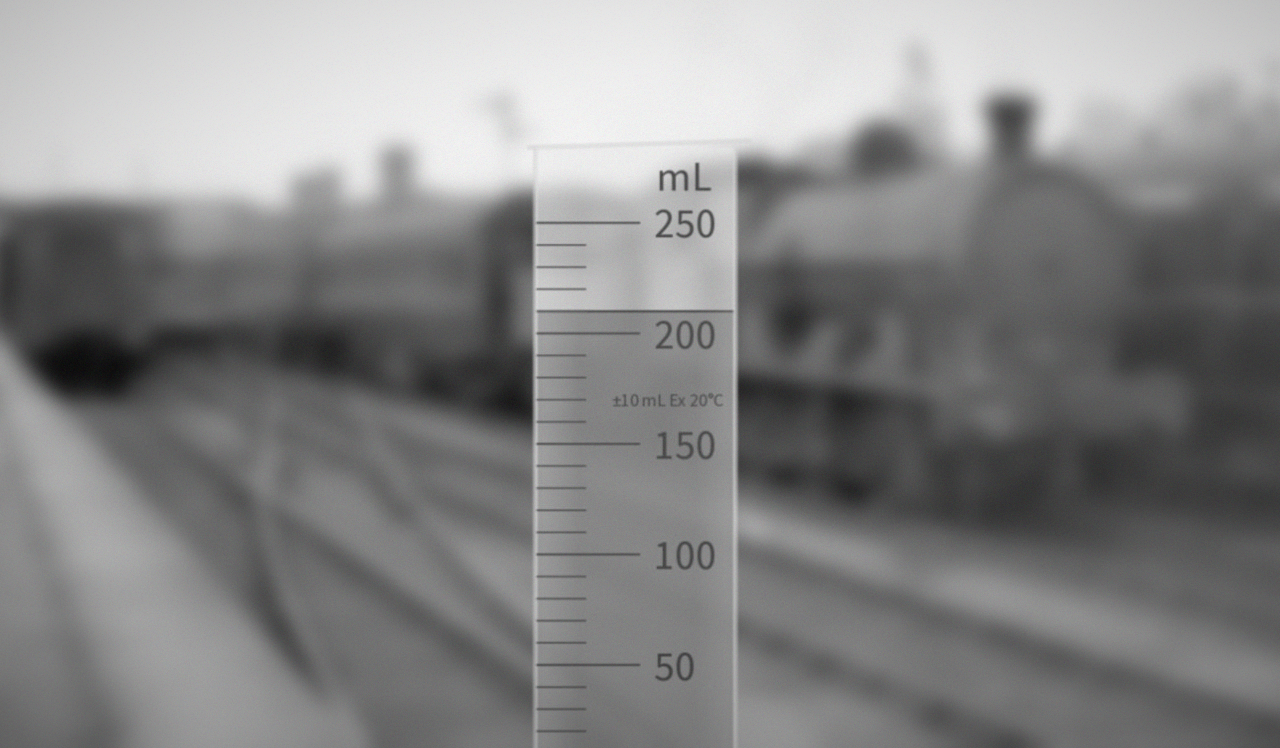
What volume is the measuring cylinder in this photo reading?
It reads 210 mL
